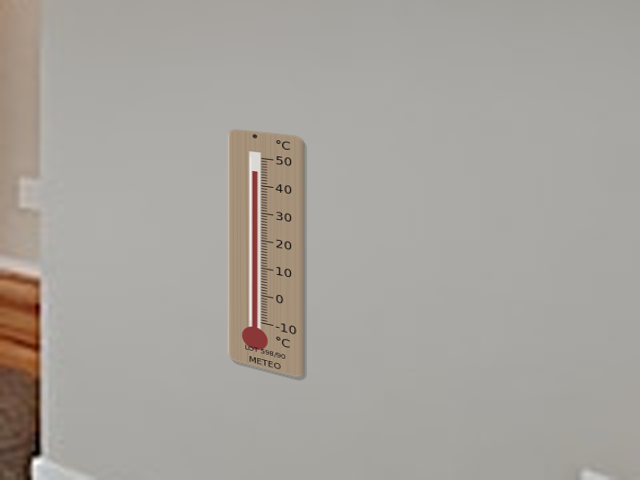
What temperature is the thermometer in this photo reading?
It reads 45 °C
